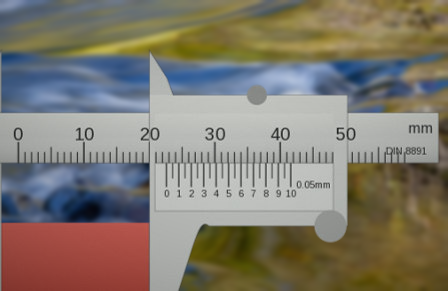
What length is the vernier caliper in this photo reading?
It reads 22.6 mm
